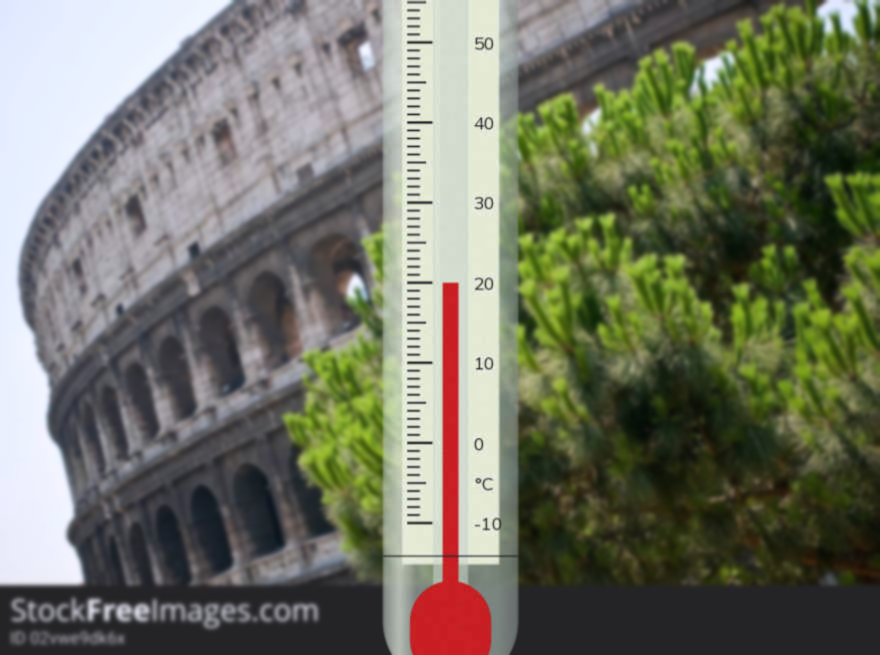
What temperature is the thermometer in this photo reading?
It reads 20 °C
